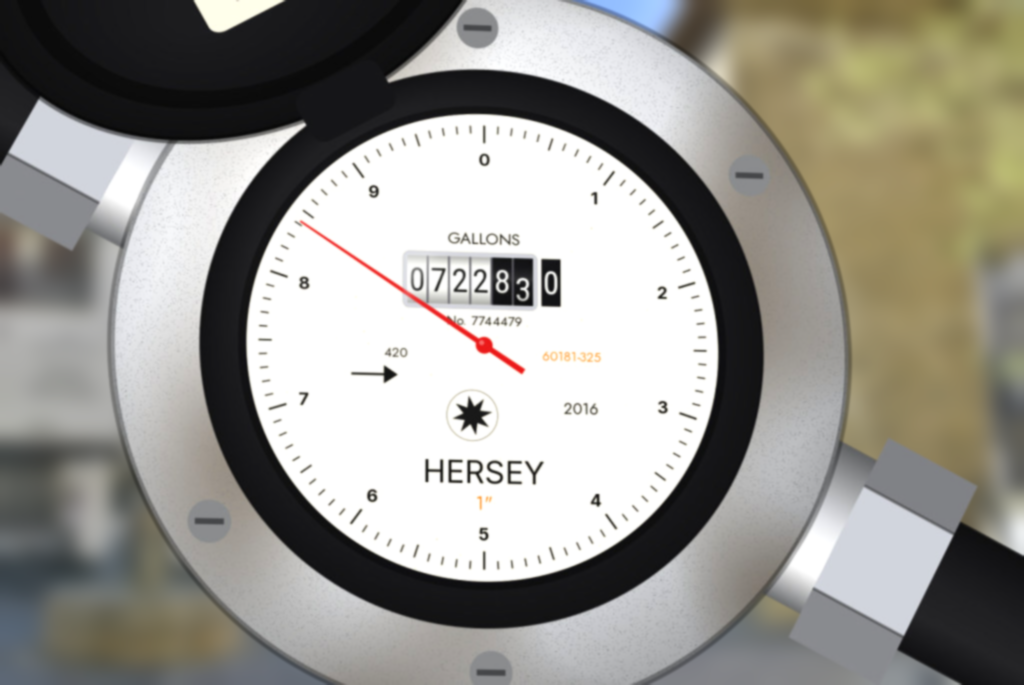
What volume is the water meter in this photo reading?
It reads 722828.4 gal
